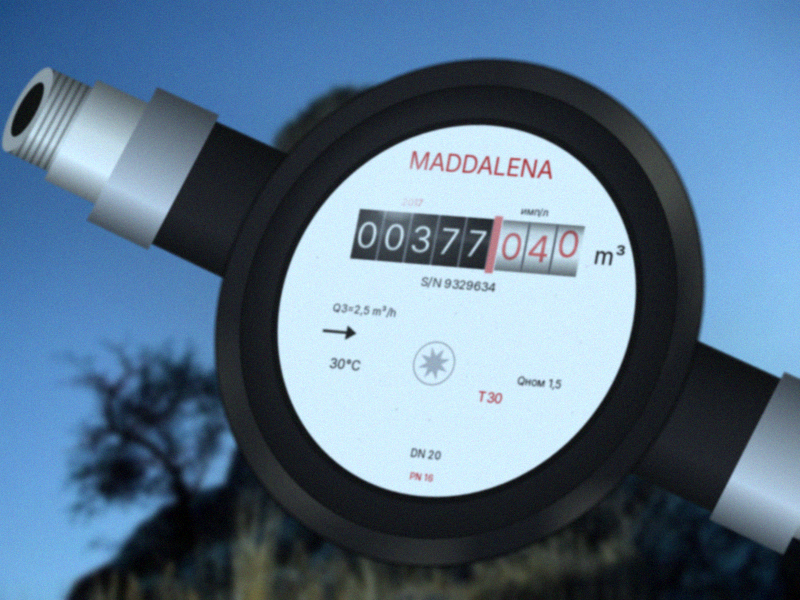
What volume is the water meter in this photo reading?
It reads 377.040 m³
